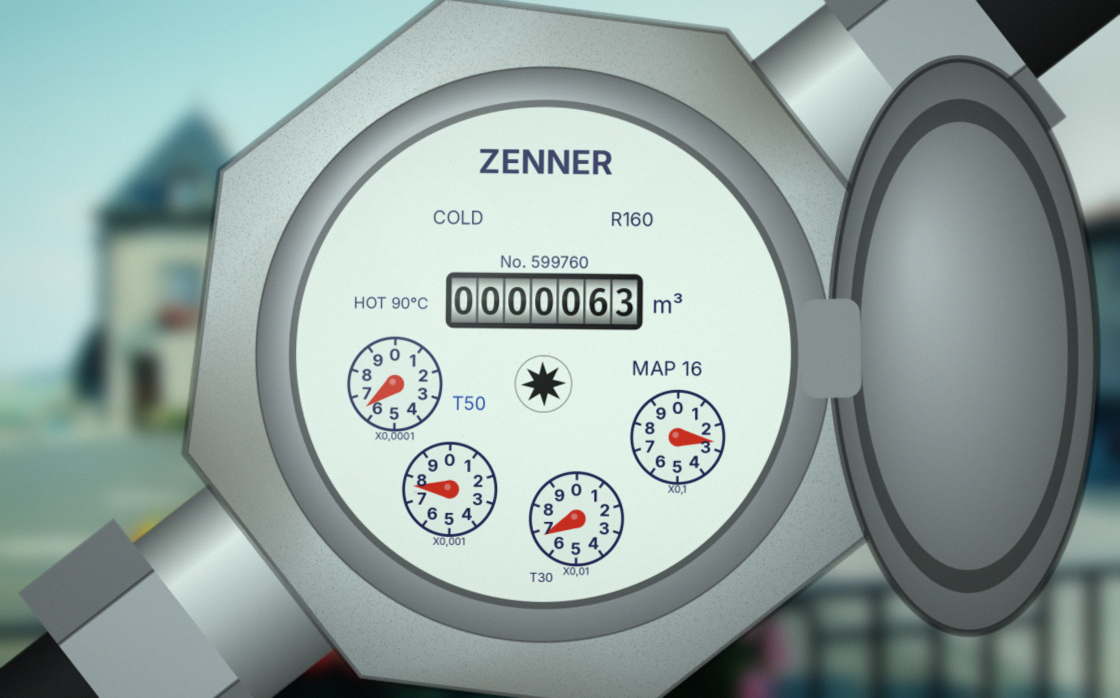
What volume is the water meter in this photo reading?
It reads 63.2676 m³
